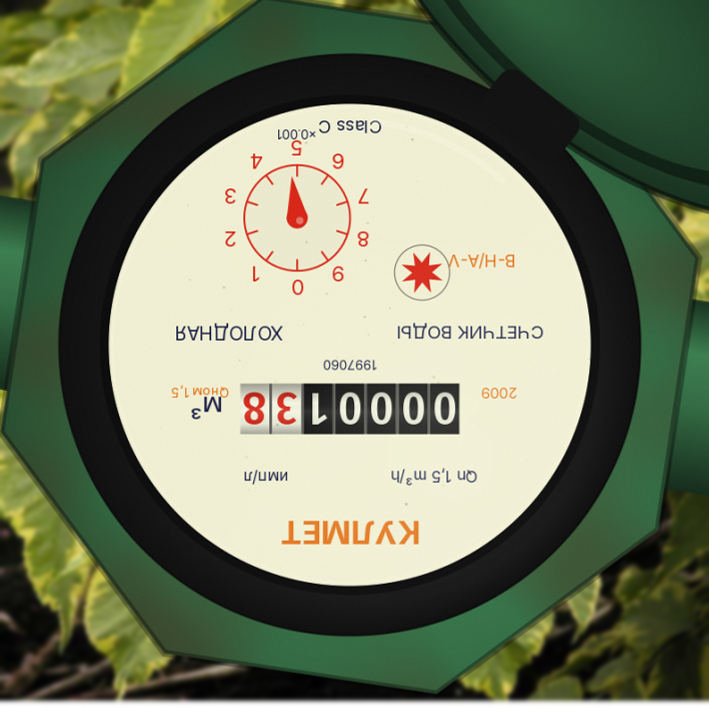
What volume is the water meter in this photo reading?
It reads 1.384 m³
